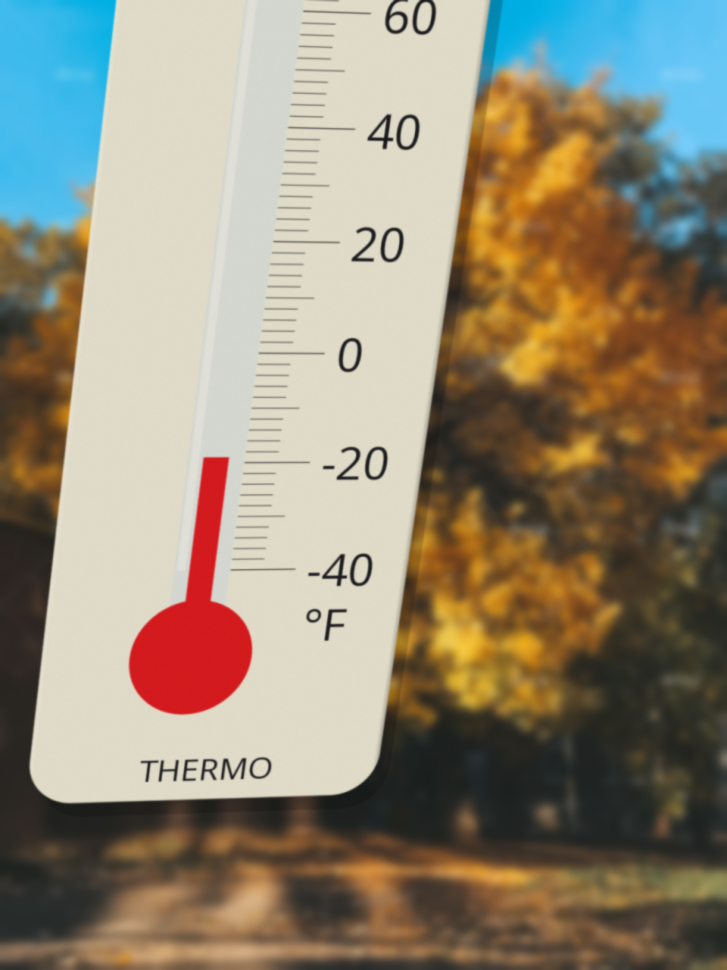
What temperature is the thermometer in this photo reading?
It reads -19 °F
